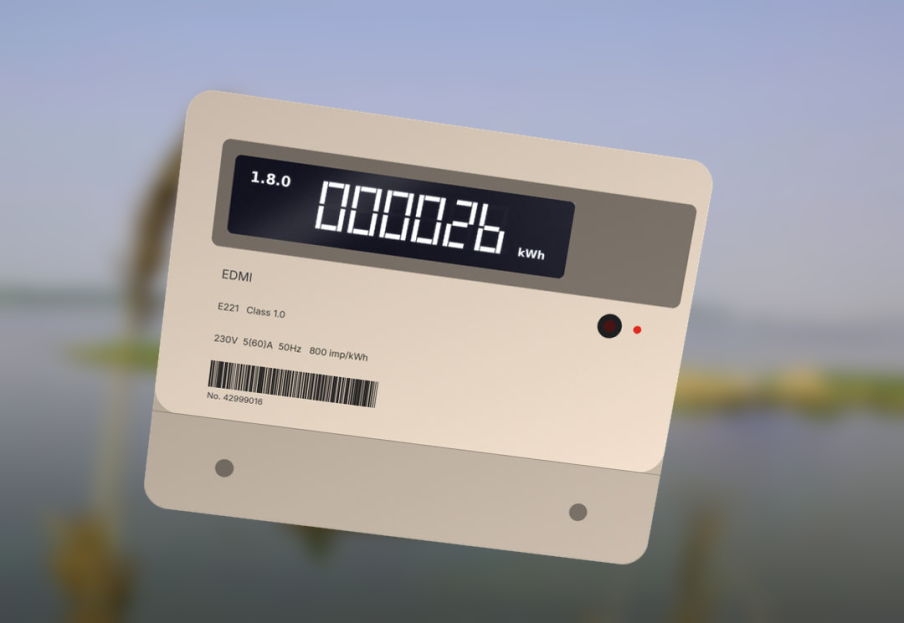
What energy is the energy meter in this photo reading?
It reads 26 kWh
